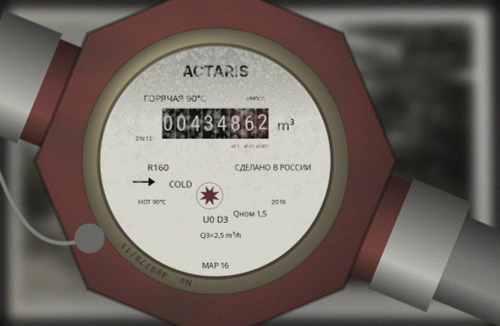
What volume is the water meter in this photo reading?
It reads 434.862 m³
